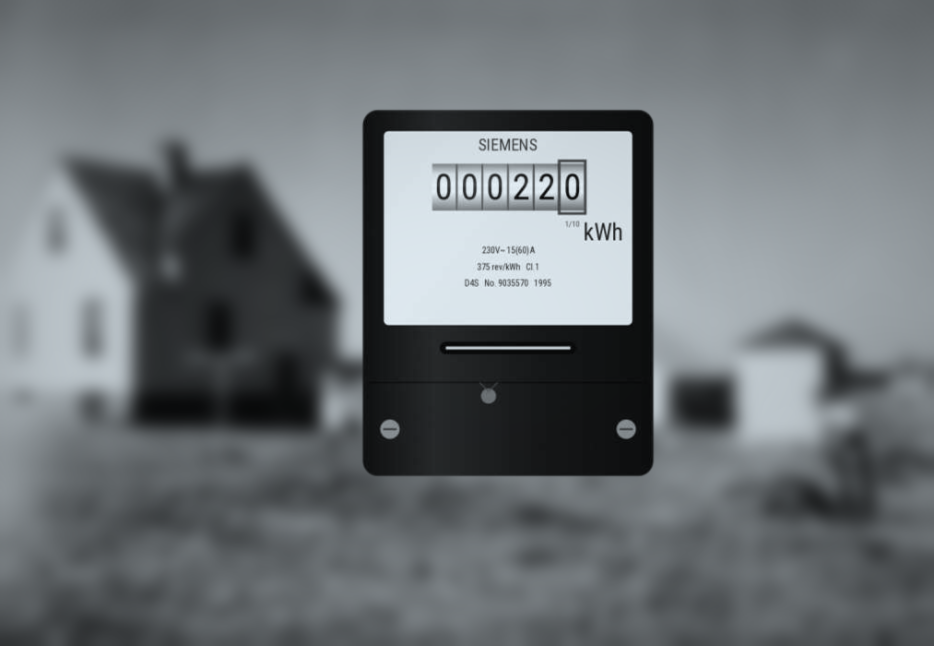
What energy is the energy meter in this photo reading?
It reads 22.0 kWh
